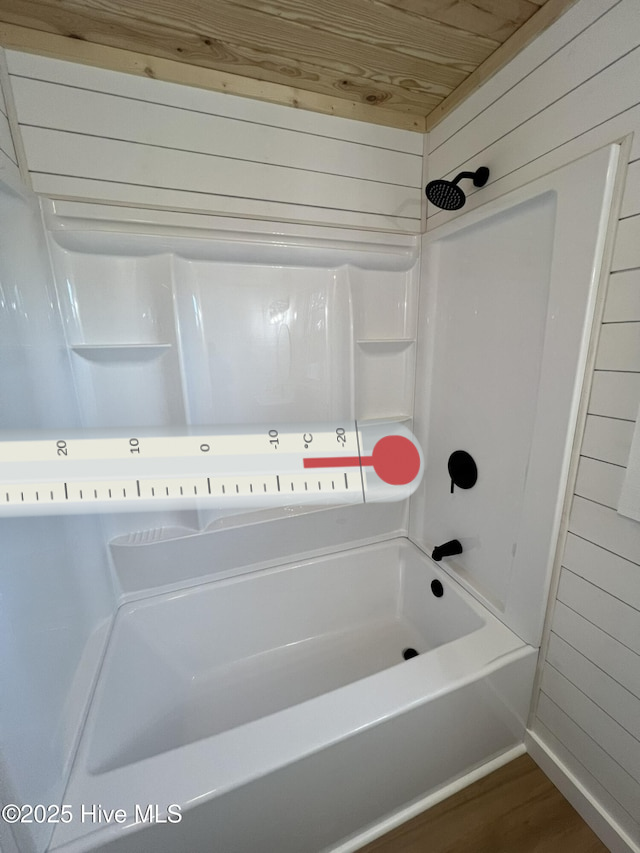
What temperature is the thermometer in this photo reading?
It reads -14 °C
